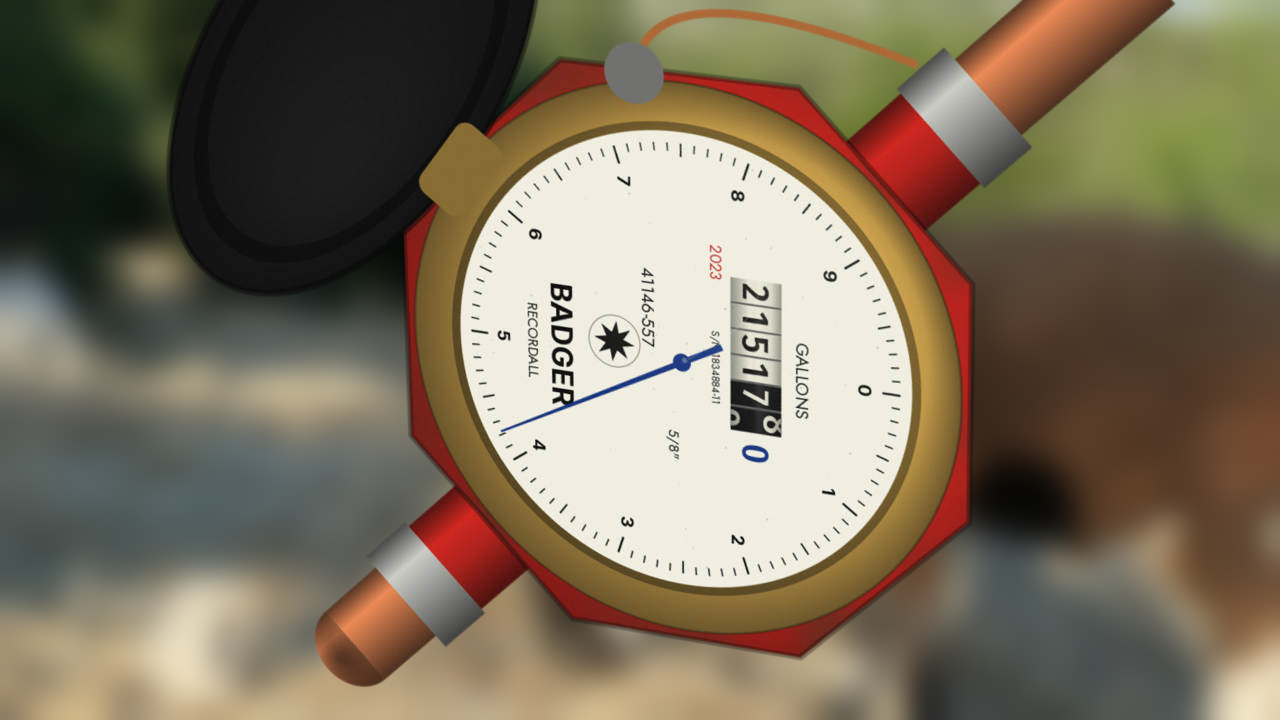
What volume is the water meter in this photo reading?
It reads 2151784.2 gal
